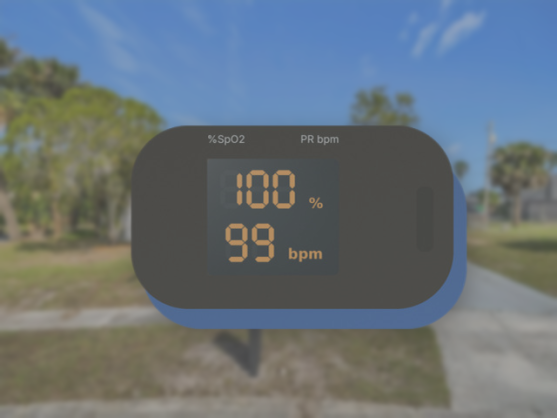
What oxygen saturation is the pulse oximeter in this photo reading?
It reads 100 %
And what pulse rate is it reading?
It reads 99 bpm
